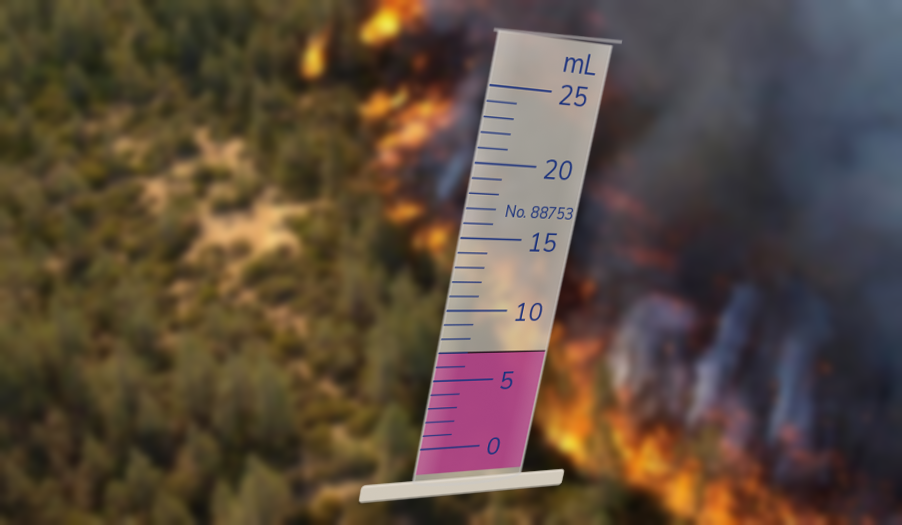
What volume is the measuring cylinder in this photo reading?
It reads 7 mL
